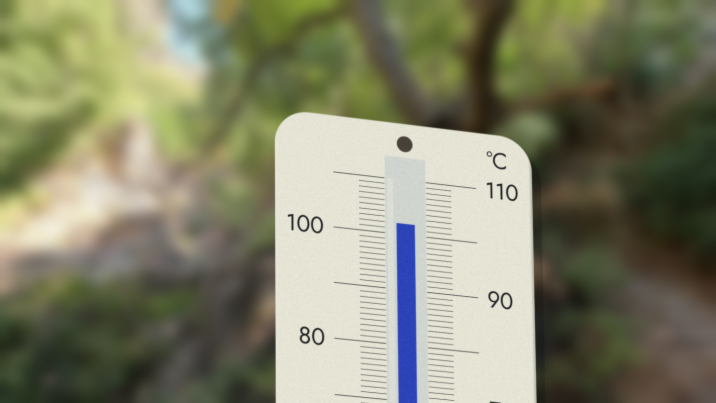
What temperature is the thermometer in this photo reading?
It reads 102 °C
